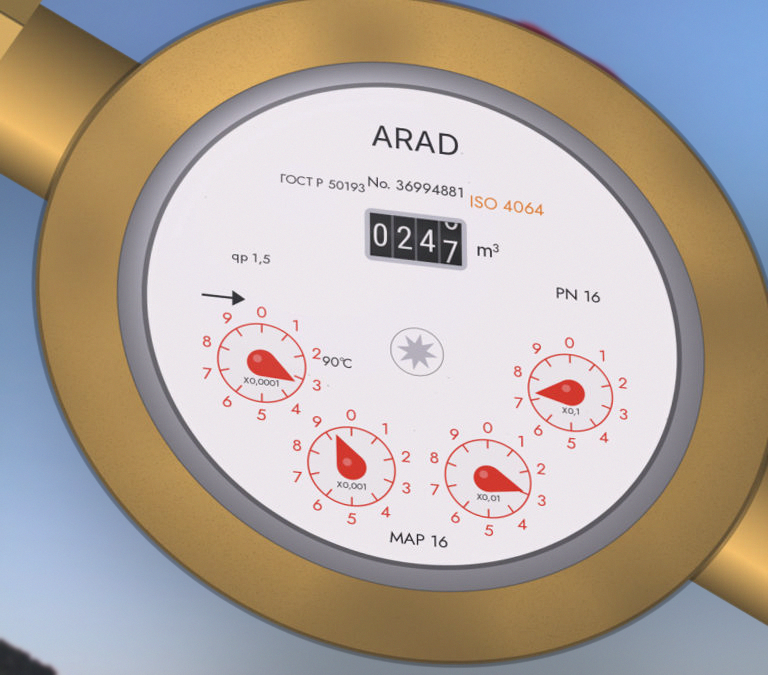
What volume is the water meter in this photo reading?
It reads 246.7293 m³
